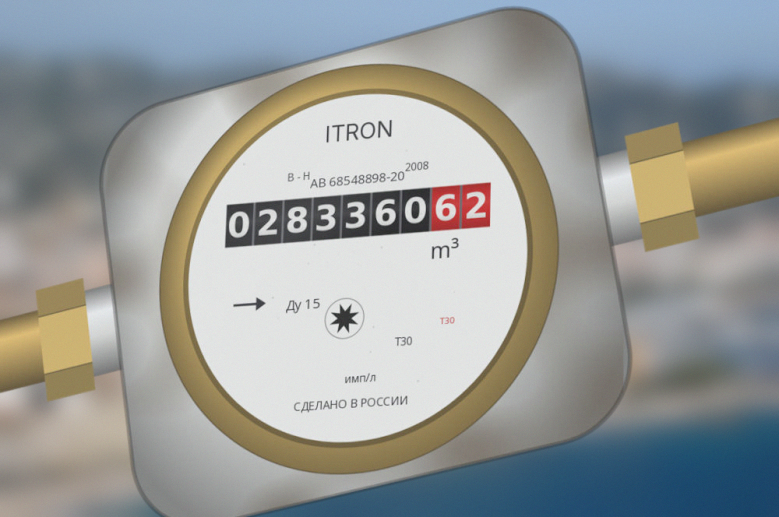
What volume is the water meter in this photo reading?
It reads 283360.62 m³
